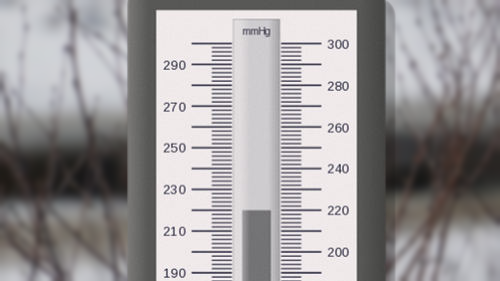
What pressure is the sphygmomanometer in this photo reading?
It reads 220 mmHg
